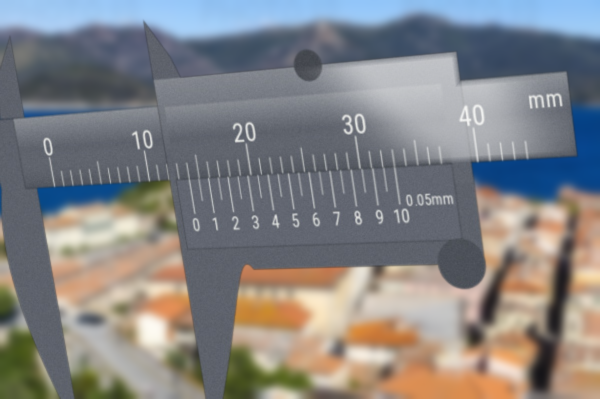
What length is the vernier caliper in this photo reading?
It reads 14.0 mm
